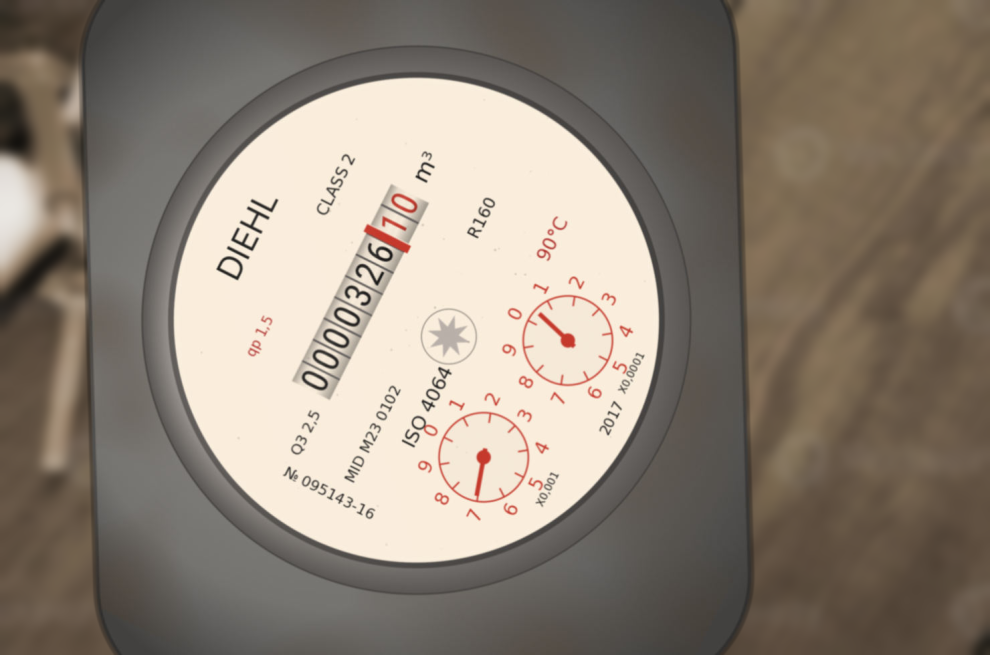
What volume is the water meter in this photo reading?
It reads 326.1070 m³
